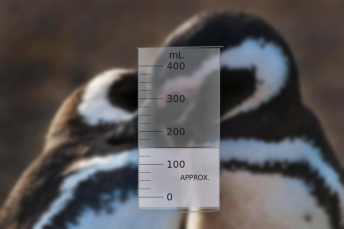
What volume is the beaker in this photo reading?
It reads 150 mL
